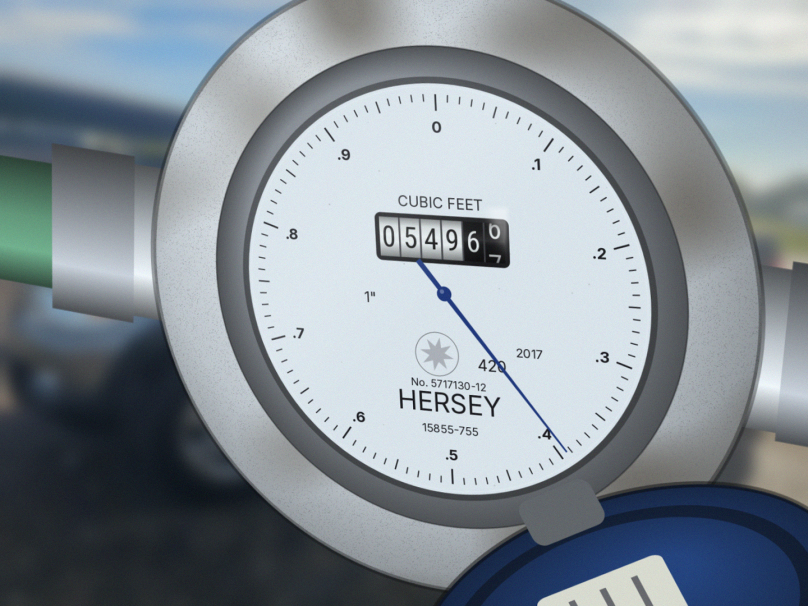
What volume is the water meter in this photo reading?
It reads 54966.39 ft³
